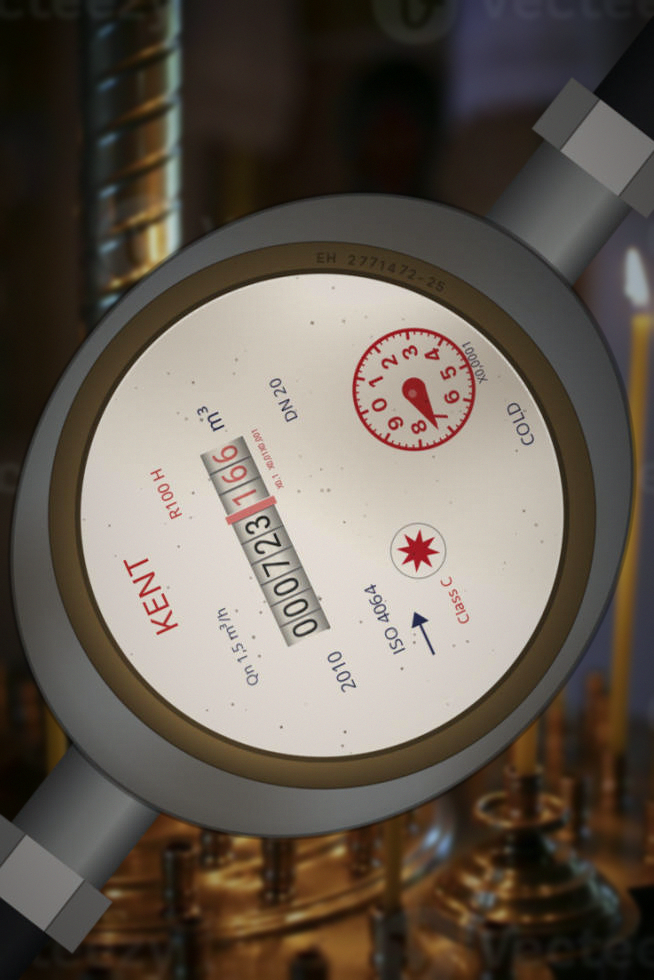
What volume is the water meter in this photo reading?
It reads 723.1667 m³
